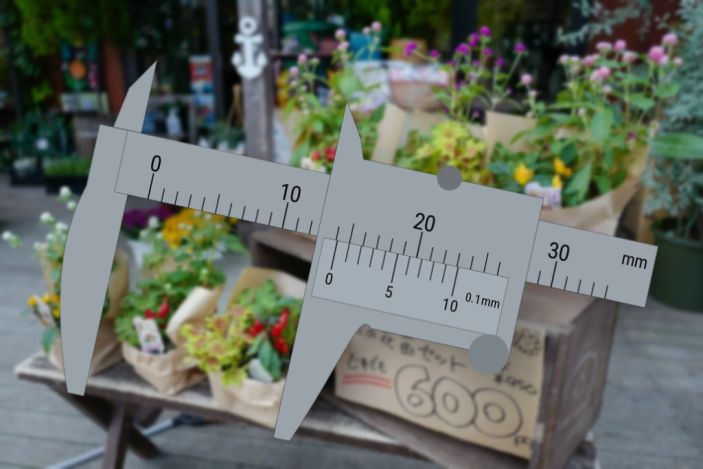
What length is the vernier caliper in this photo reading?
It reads 14.1 mm
